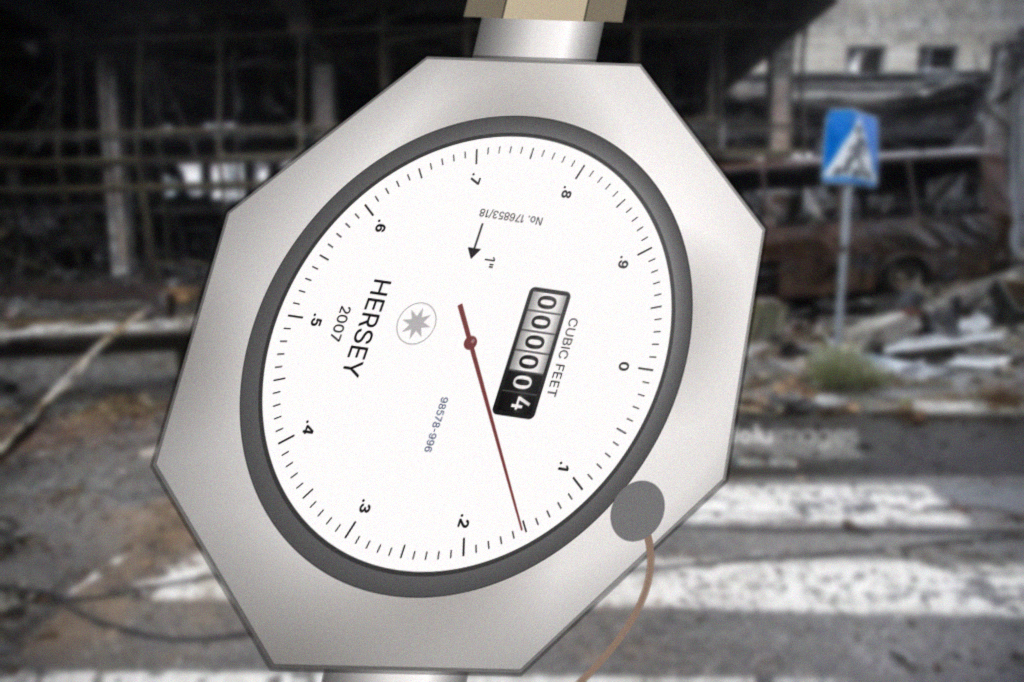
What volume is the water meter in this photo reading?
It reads 4.15 ft³
